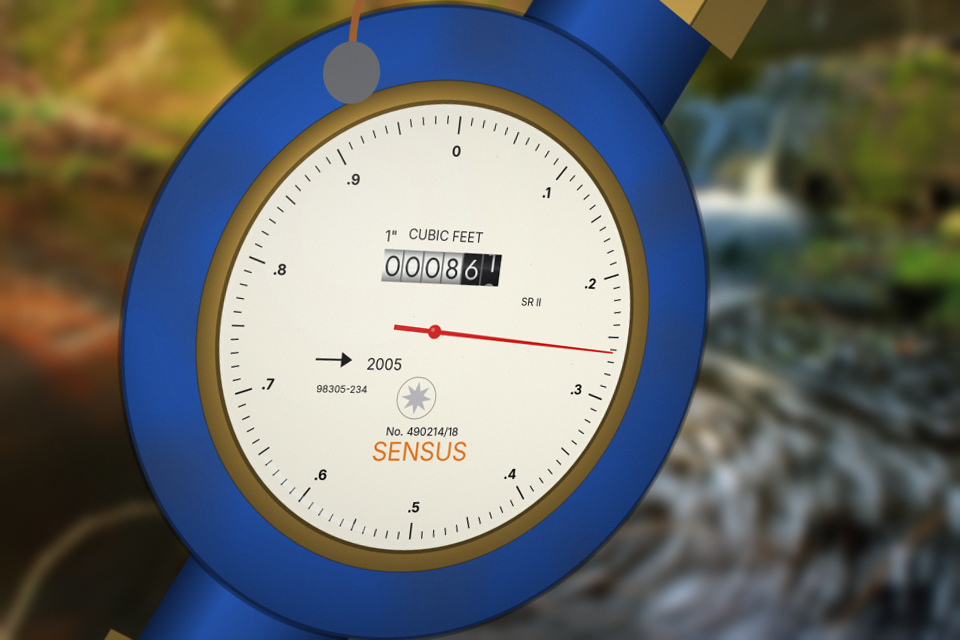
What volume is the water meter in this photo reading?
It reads 861.26 ft³
